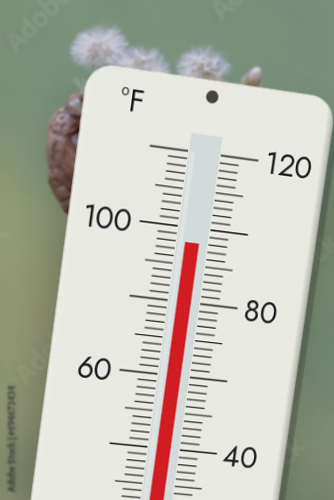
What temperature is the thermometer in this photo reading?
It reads 96 °F
